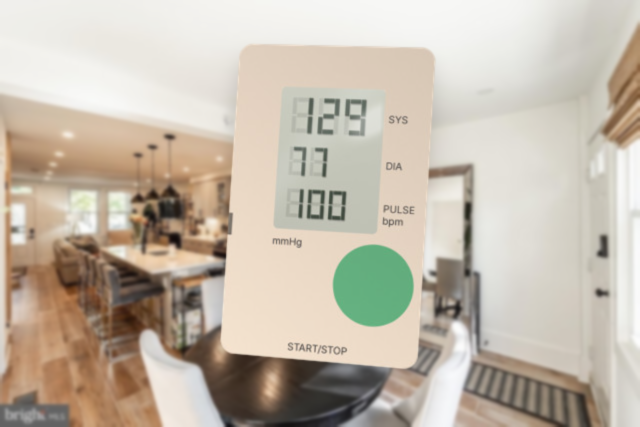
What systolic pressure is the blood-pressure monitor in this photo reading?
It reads 129 mmHg
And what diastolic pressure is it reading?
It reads 77 mmHg
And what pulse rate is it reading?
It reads 100 bpm
